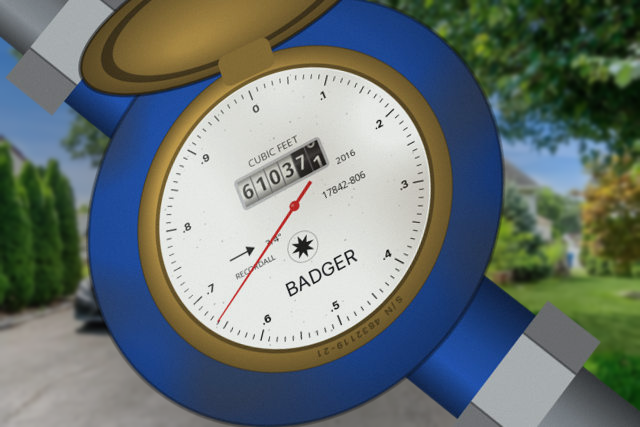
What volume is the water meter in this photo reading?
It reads 610370.66 ft³
